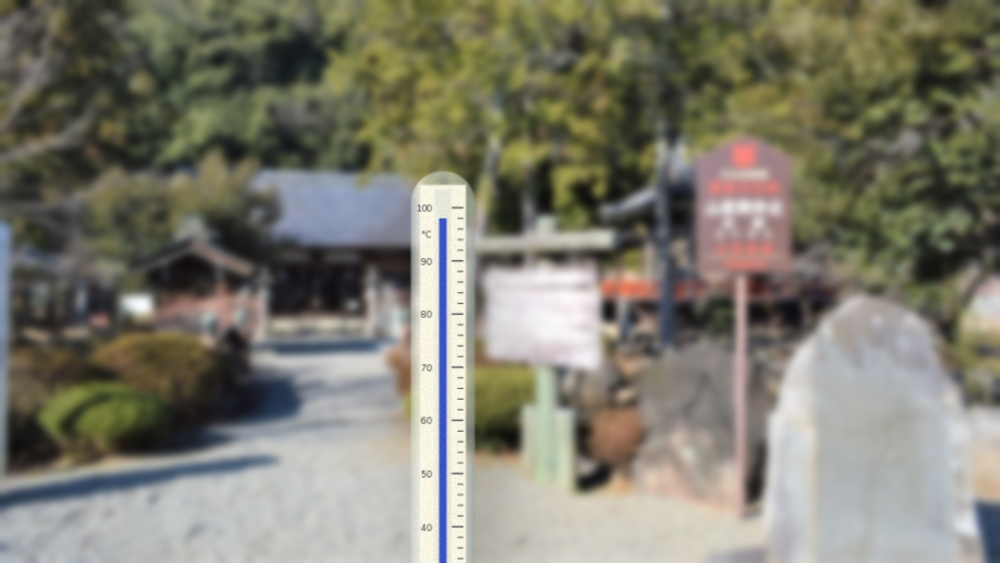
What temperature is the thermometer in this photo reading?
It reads 98 °C
